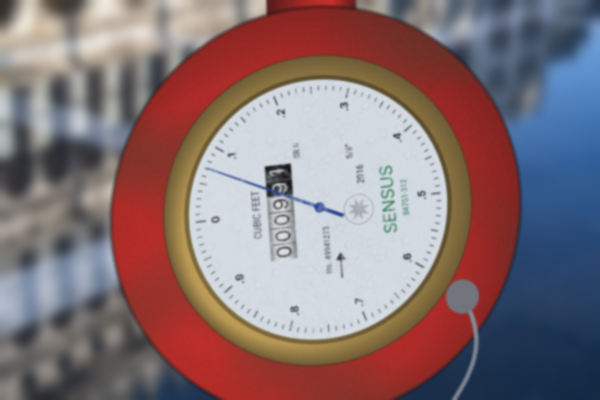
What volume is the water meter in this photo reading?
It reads 991.07 ft³
